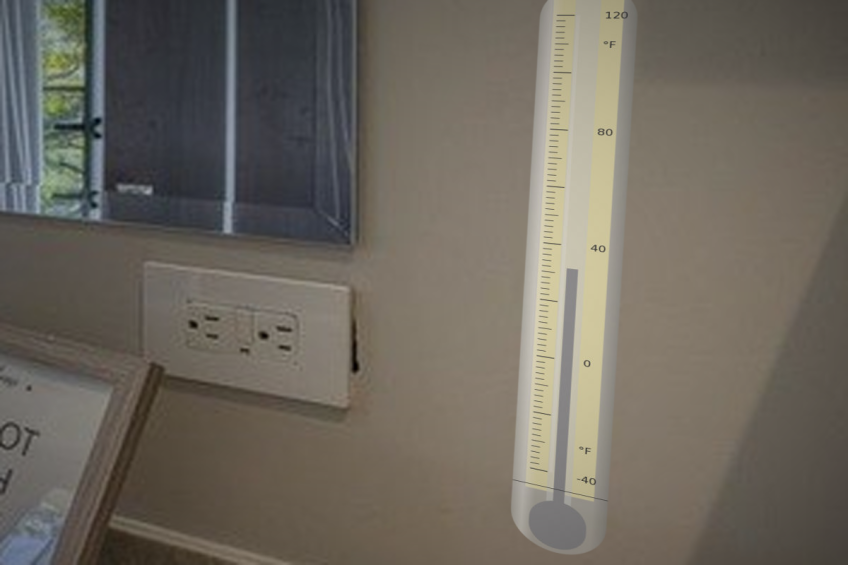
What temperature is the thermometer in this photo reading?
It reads 32 °F
